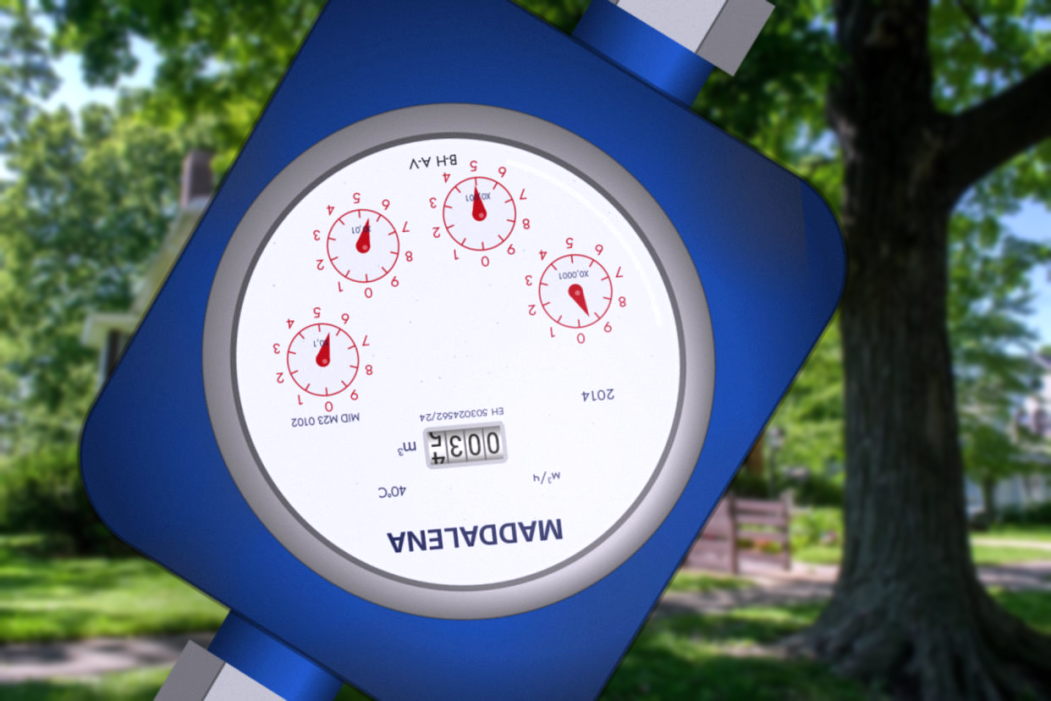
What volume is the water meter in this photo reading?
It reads 34.5549 m³
